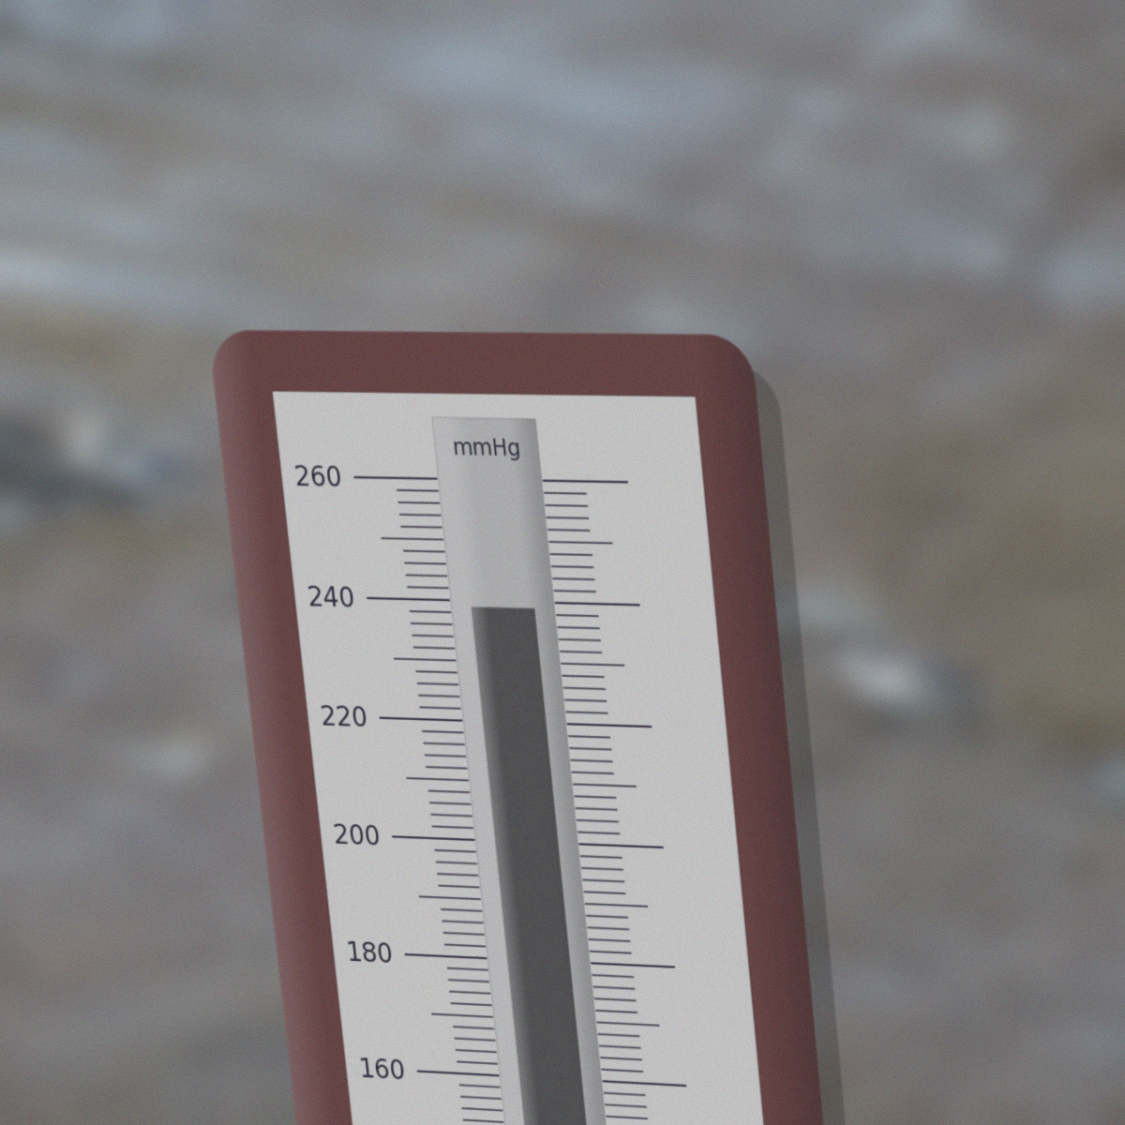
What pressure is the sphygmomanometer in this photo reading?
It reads 239 mmHg
